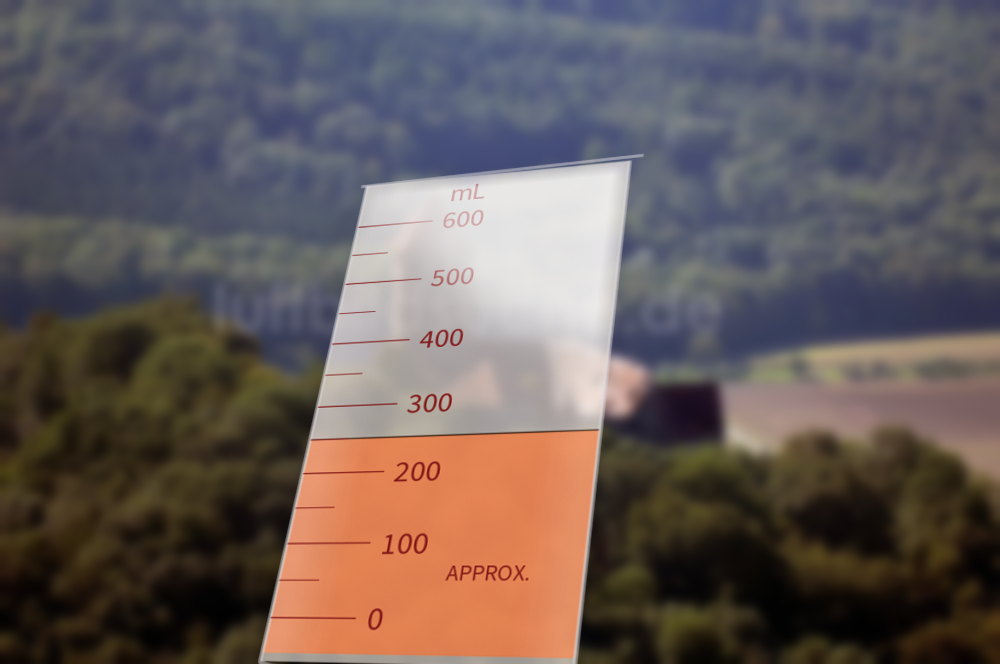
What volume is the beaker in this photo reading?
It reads 250 mL
